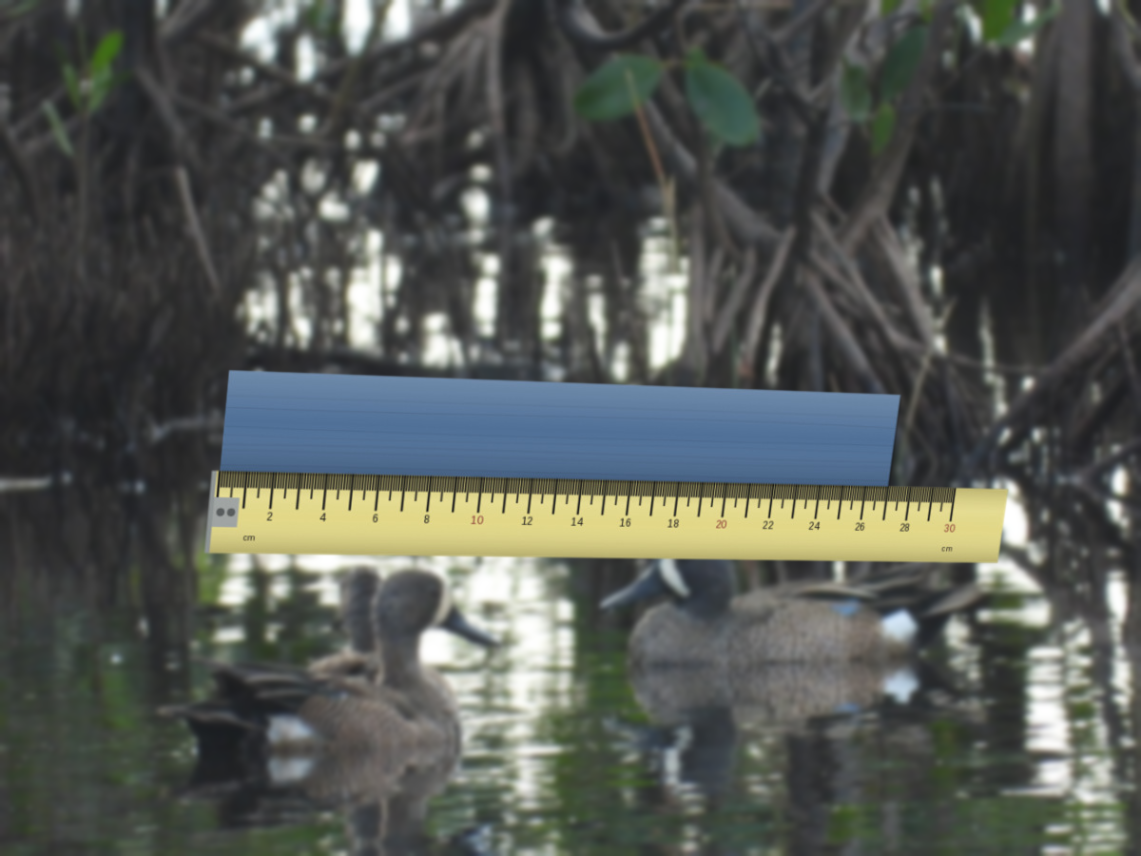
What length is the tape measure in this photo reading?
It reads 27 cm
